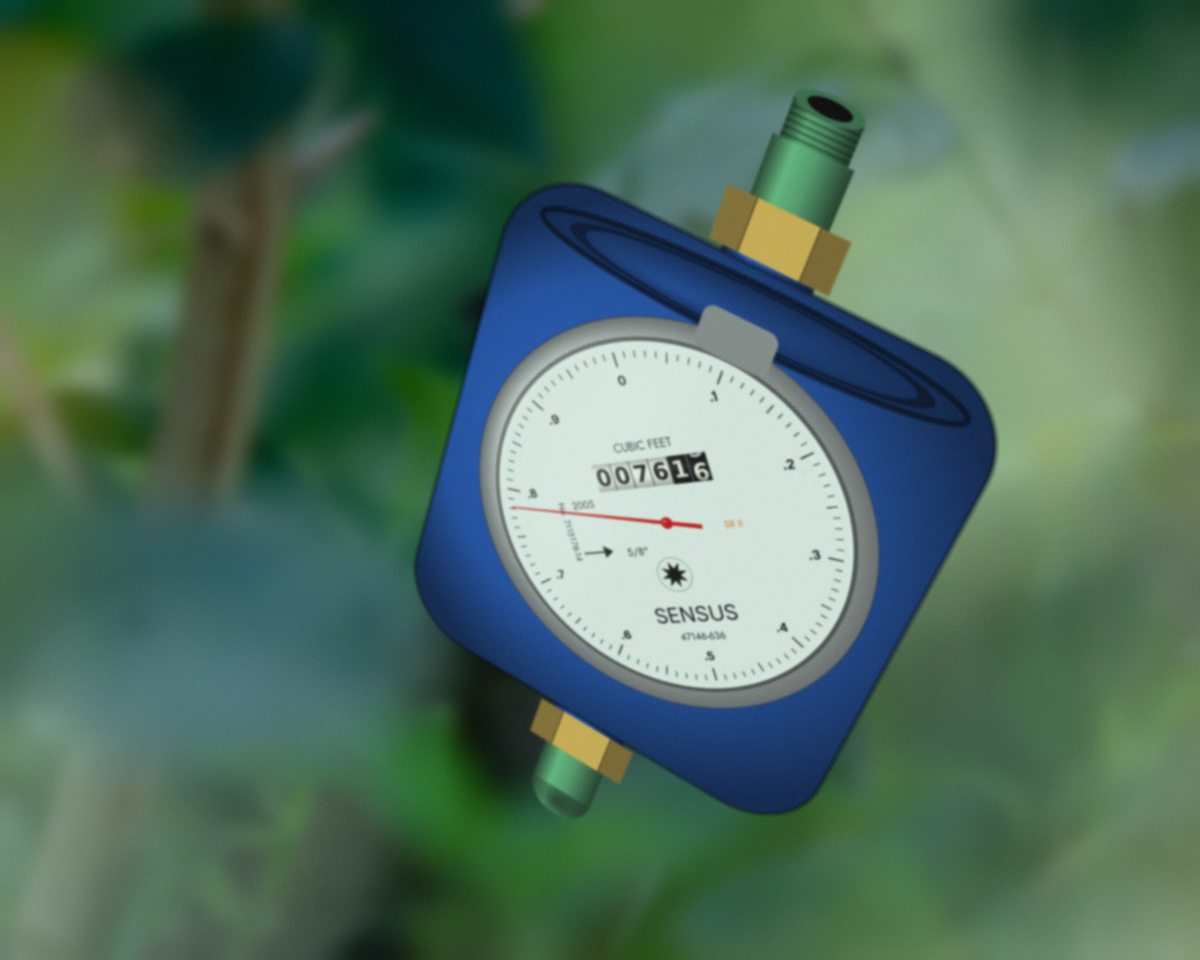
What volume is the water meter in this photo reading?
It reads 7615.78 ft³
